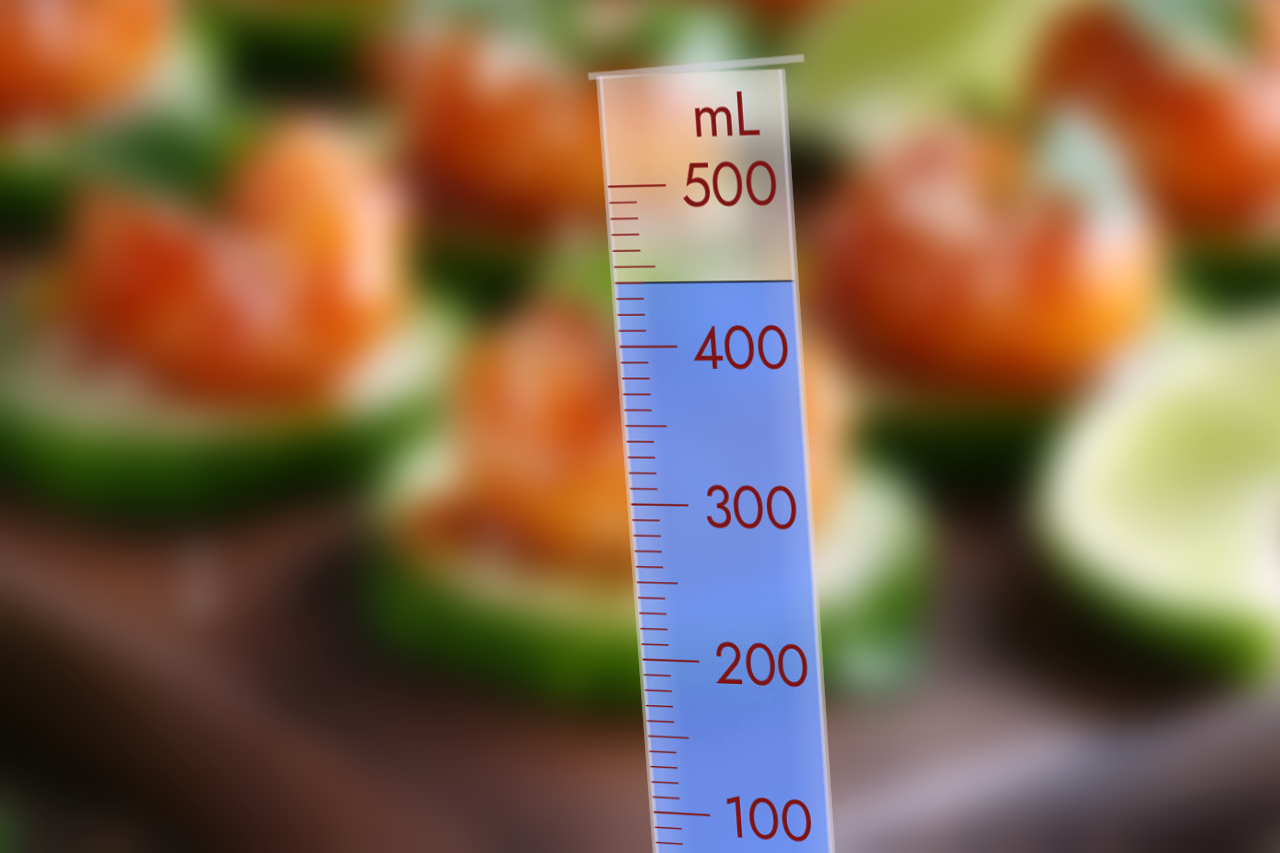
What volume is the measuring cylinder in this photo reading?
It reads 440 mL
